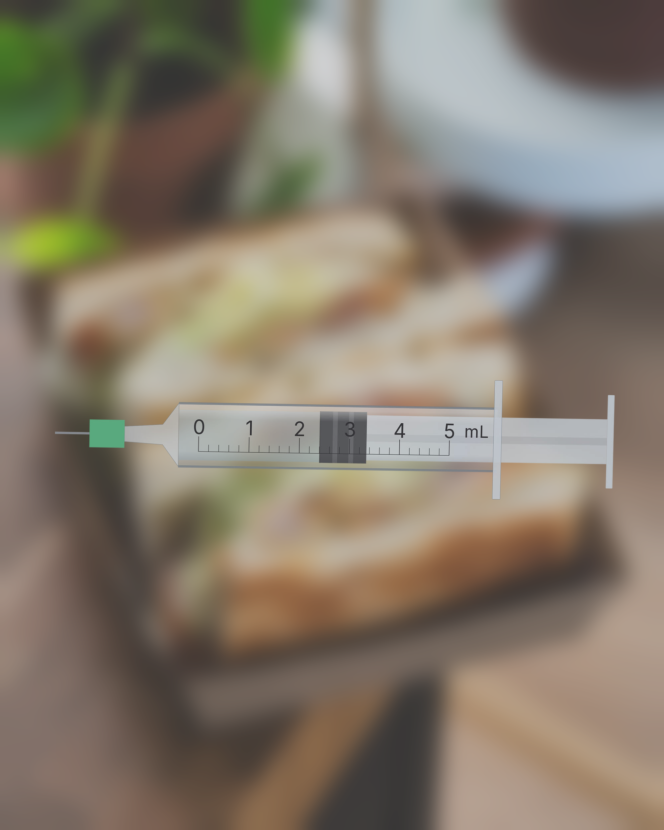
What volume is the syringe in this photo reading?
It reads 2.4 mL
